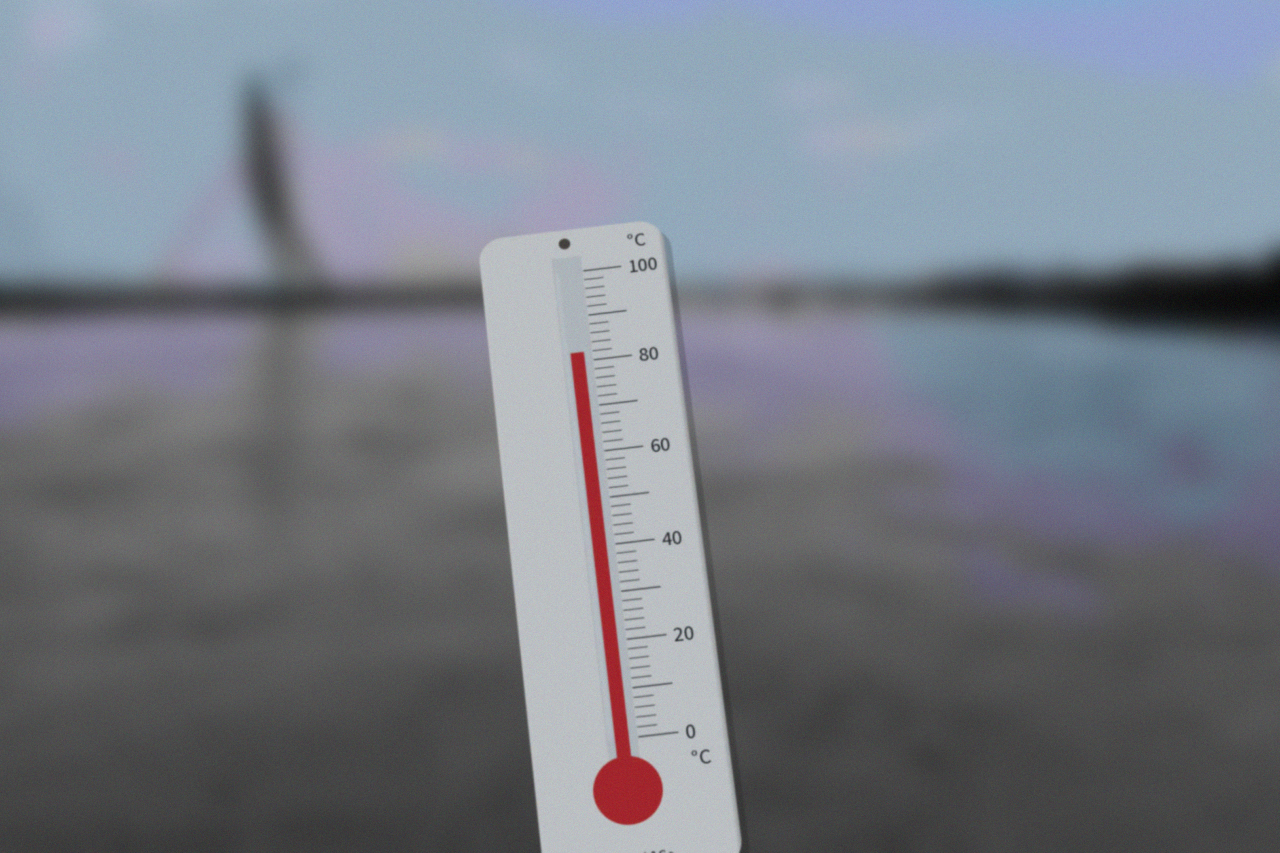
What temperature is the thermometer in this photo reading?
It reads 82 °C
